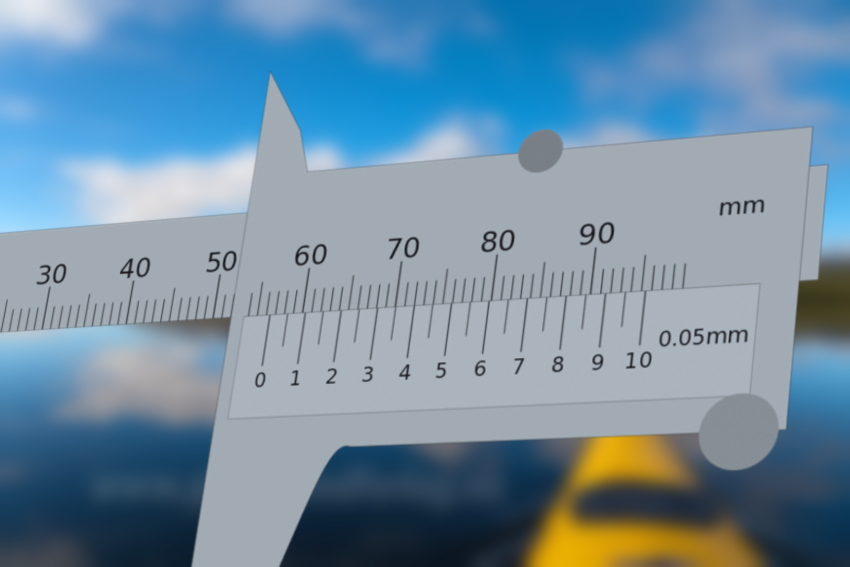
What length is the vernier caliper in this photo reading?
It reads 56.4 mm
